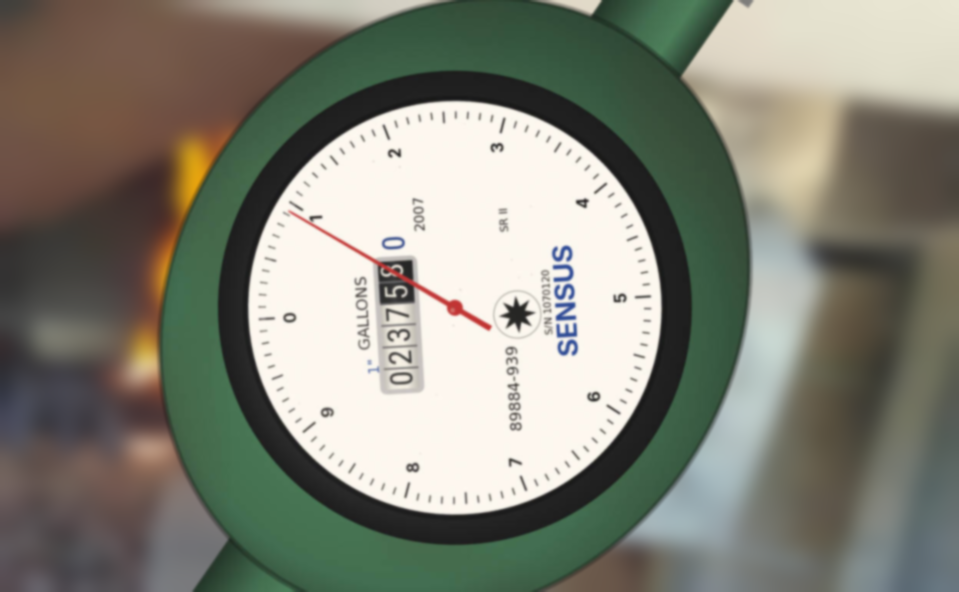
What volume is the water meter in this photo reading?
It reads 237580.9 gal
